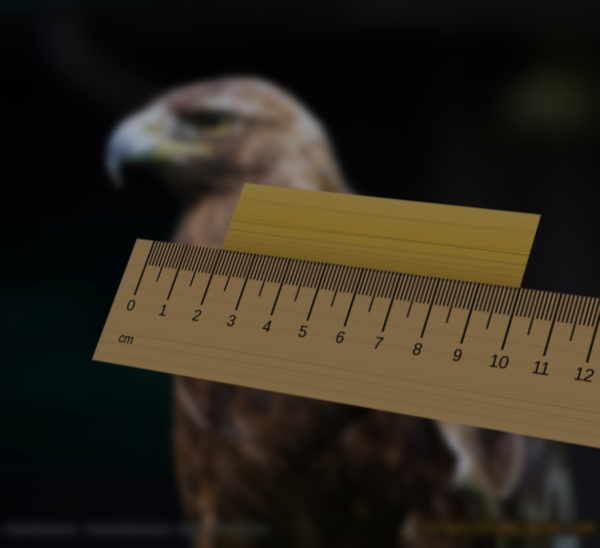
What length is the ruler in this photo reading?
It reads 8 cm
